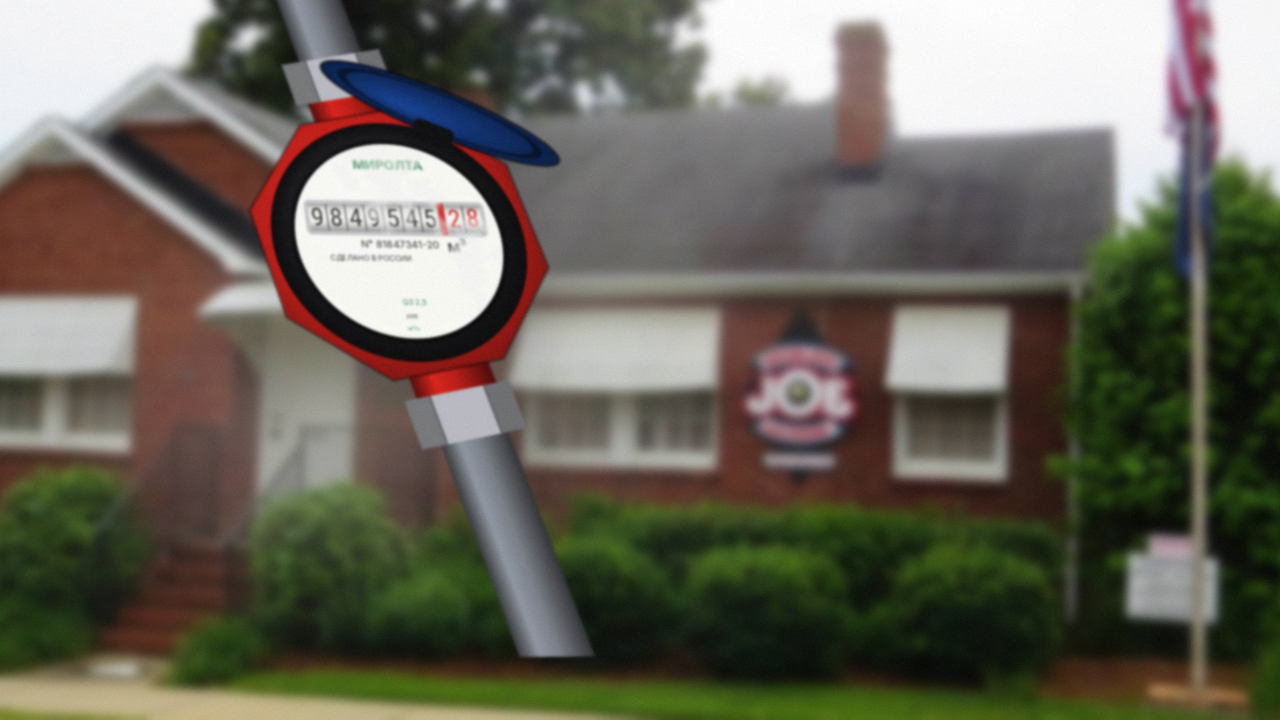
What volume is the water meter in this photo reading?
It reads 9849545.28 m³
